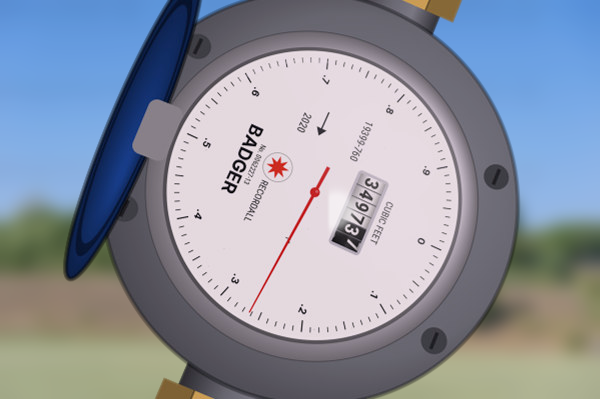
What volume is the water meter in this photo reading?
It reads 349737.26 ft³
